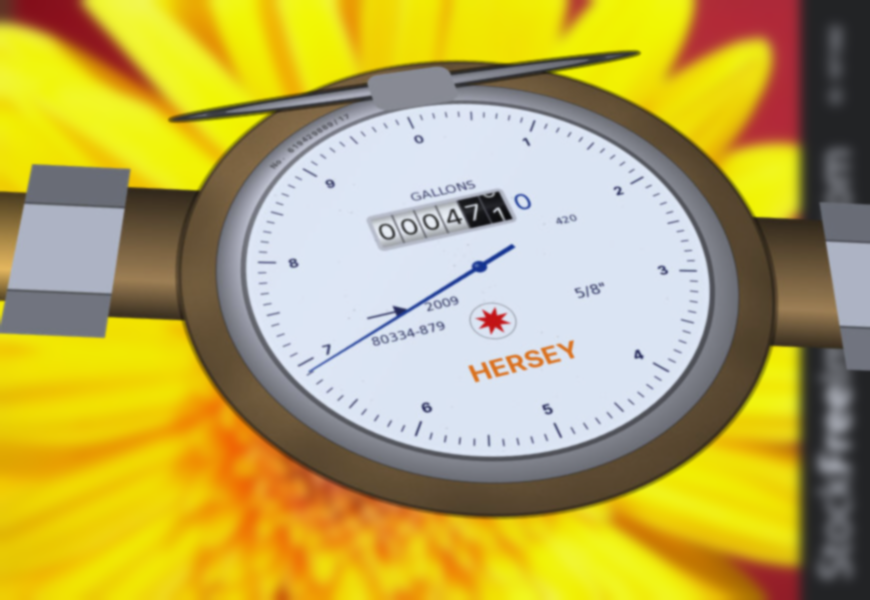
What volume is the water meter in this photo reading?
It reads 4706.9 gal
